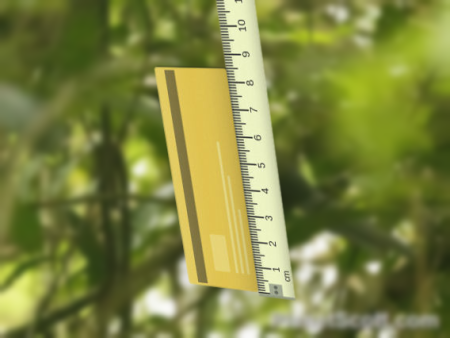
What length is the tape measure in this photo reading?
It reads 8.5 cm
